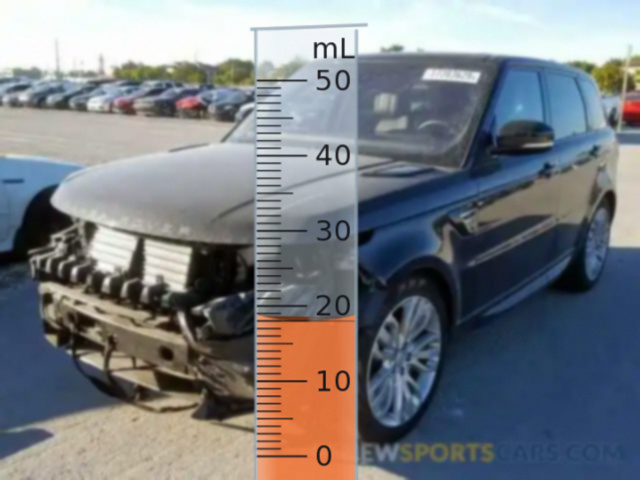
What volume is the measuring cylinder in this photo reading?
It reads 18 mL
